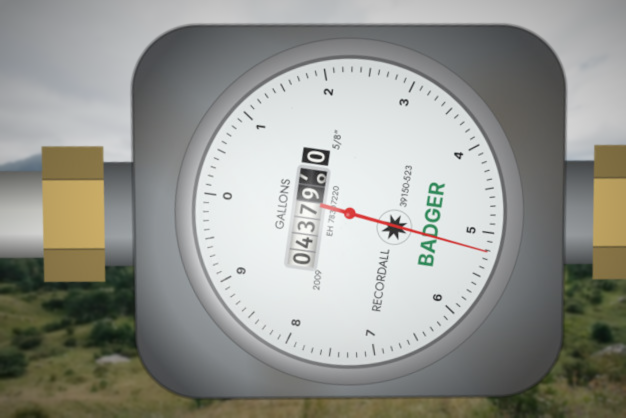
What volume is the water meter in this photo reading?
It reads 437975.2 gal
